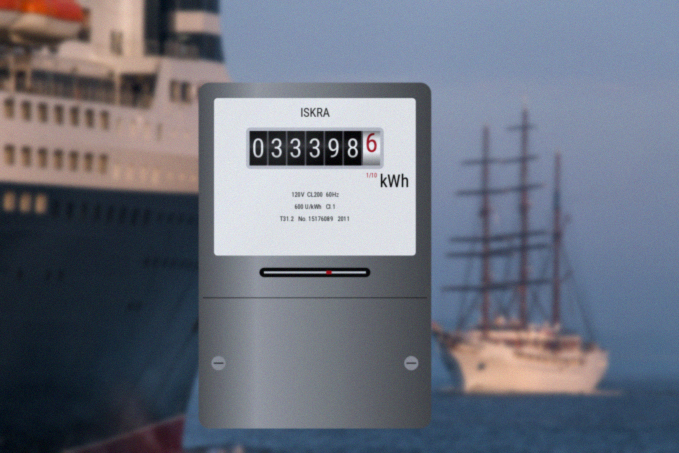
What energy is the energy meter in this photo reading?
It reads 33398.6 kWh
